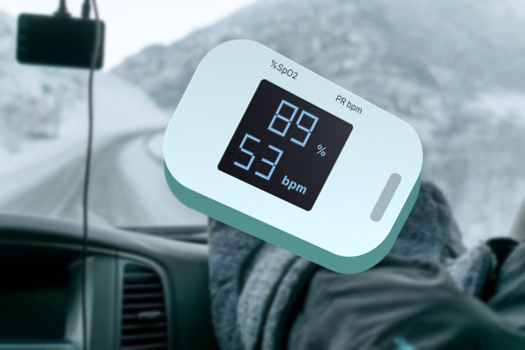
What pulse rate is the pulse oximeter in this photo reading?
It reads 53 bpm
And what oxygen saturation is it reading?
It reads 89 %
